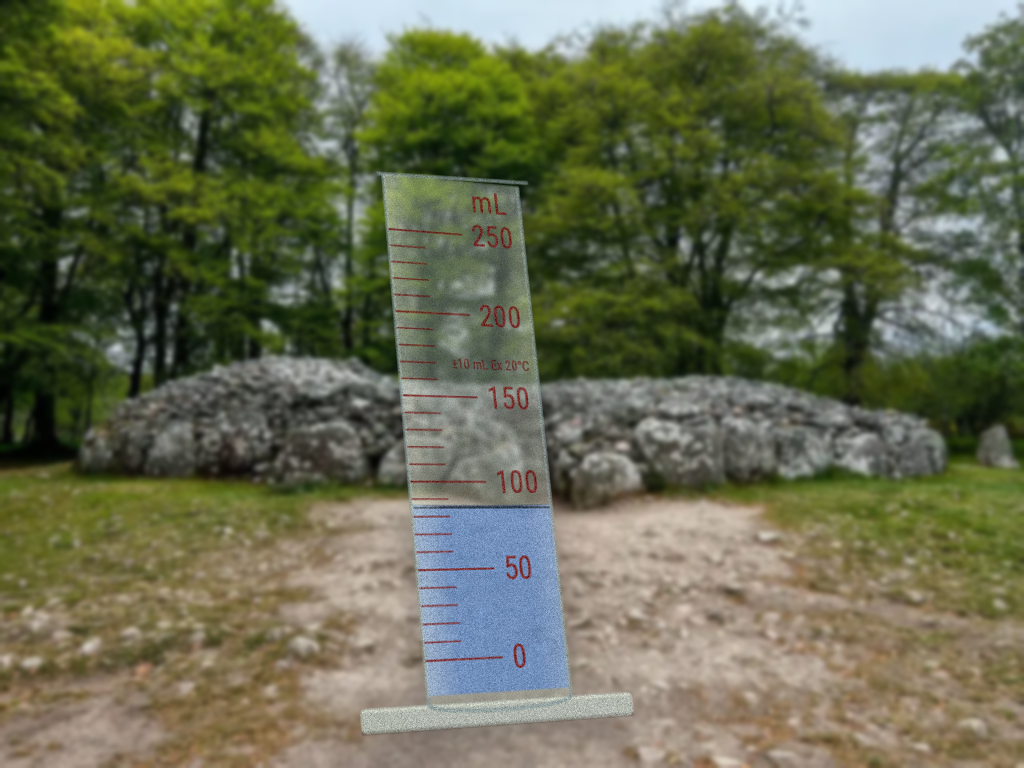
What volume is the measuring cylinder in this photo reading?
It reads 85 mL
